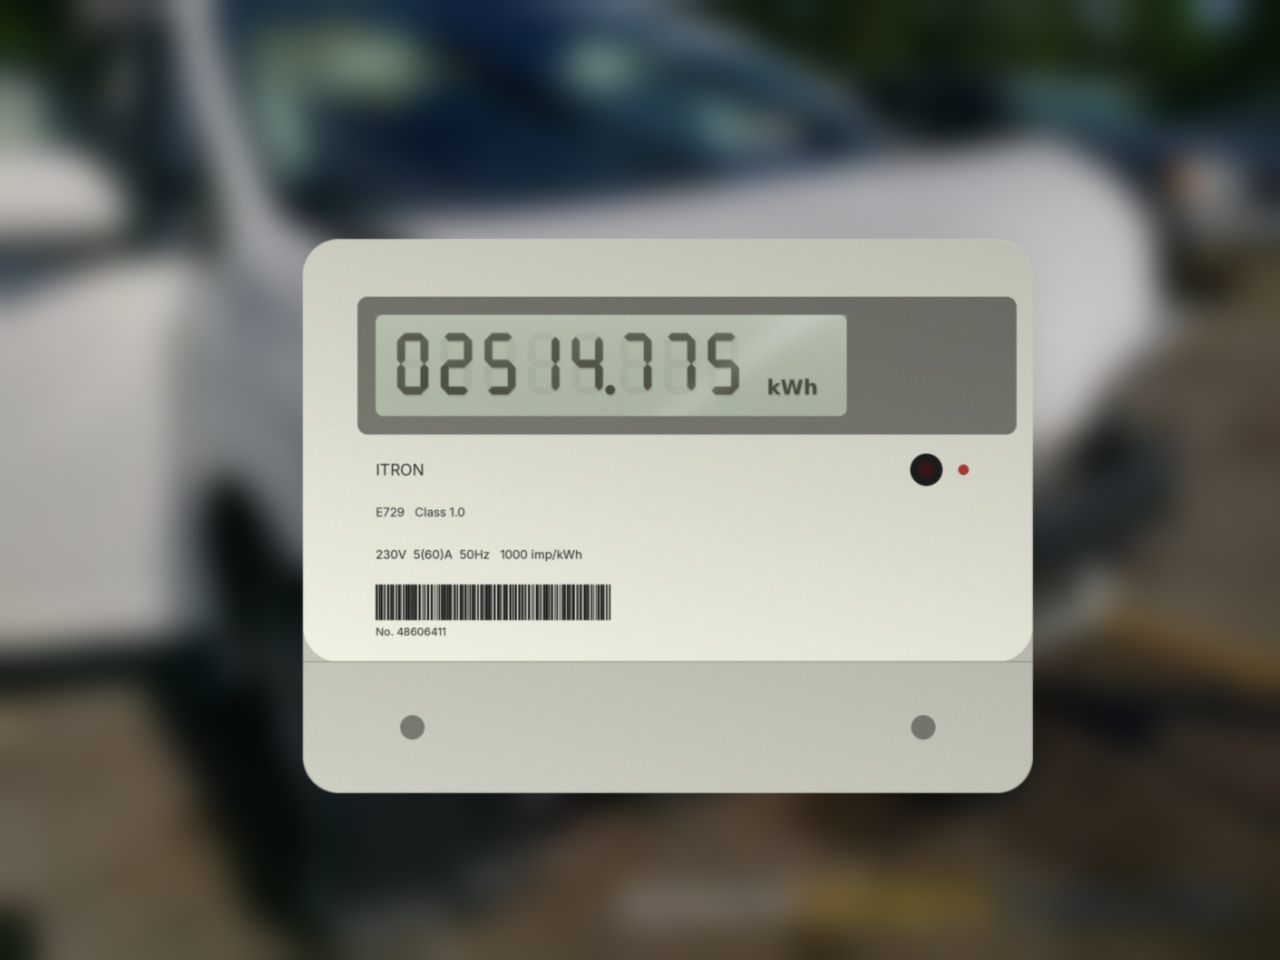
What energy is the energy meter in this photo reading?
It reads 2514.775 kWh
